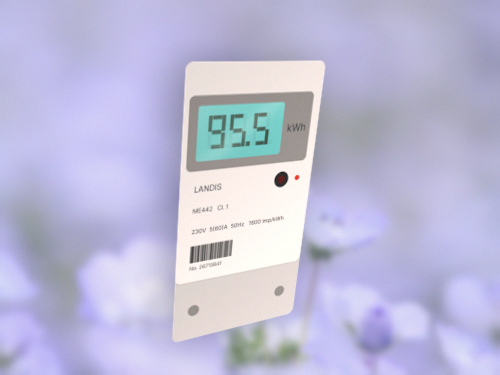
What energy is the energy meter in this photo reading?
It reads 95.5 kWh
